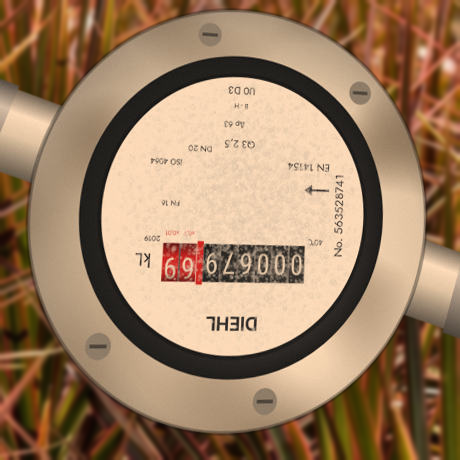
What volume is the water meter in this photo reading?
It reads 679.69 kL
